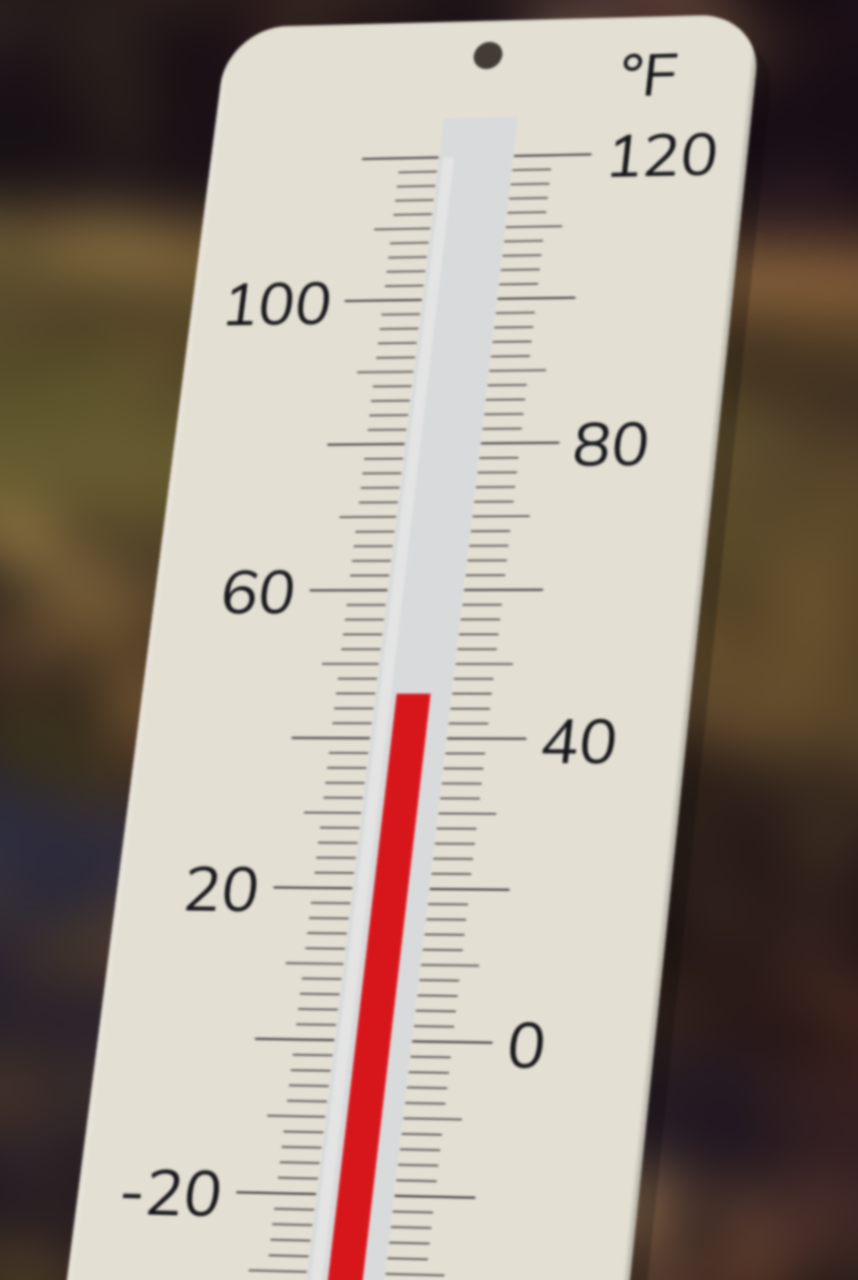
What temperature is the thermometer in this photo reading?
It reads 46 °F
